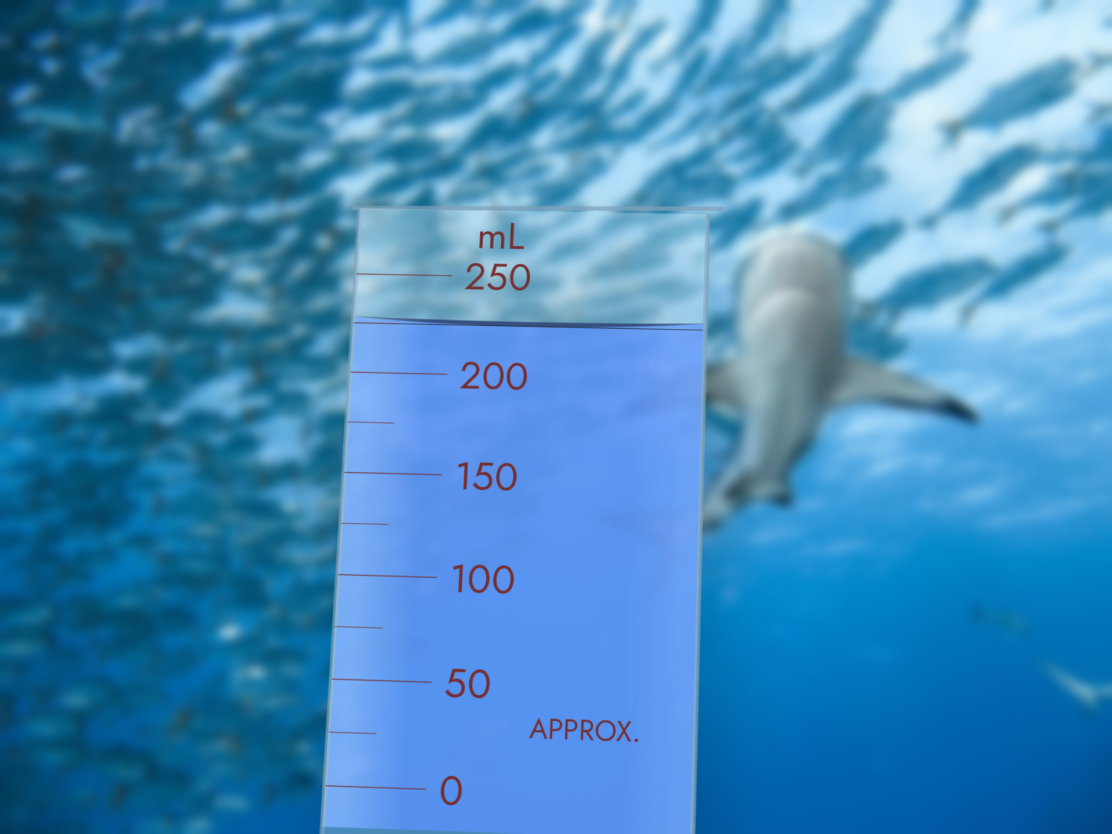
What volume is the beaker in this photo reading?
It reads 225 mL
